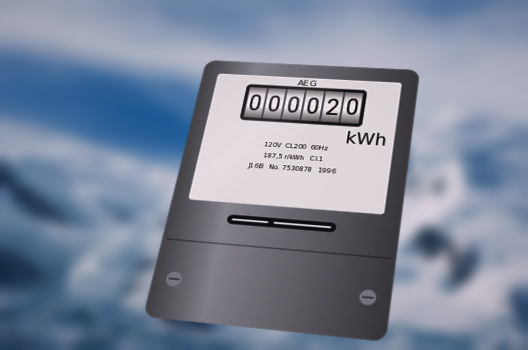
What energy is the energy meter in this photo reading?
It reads 20 kWh
